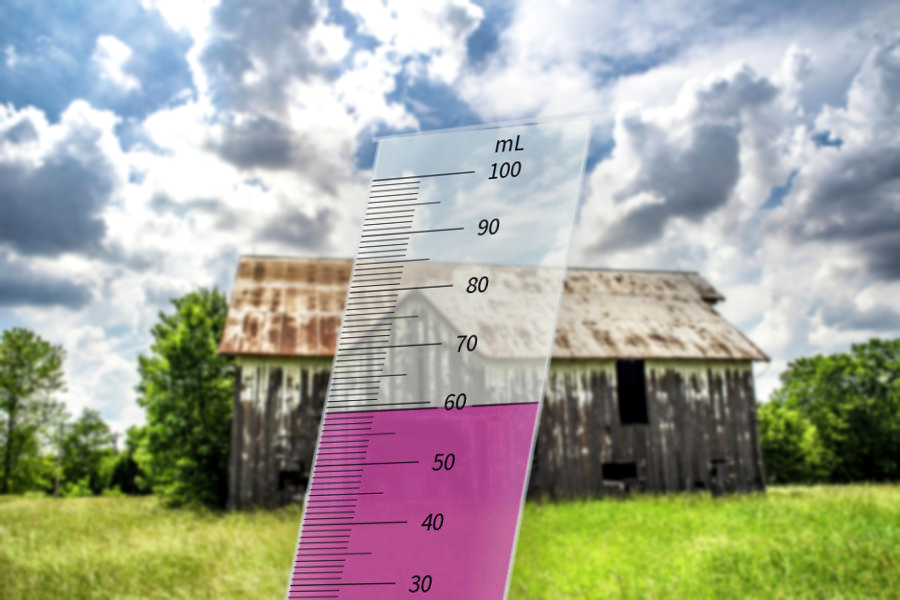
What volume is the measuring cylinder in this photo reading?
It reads 59 mL
